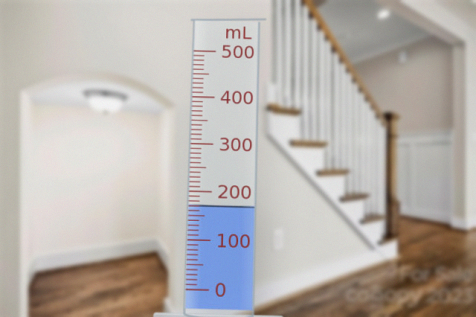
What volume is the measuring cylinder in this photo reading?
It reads 170 mL
